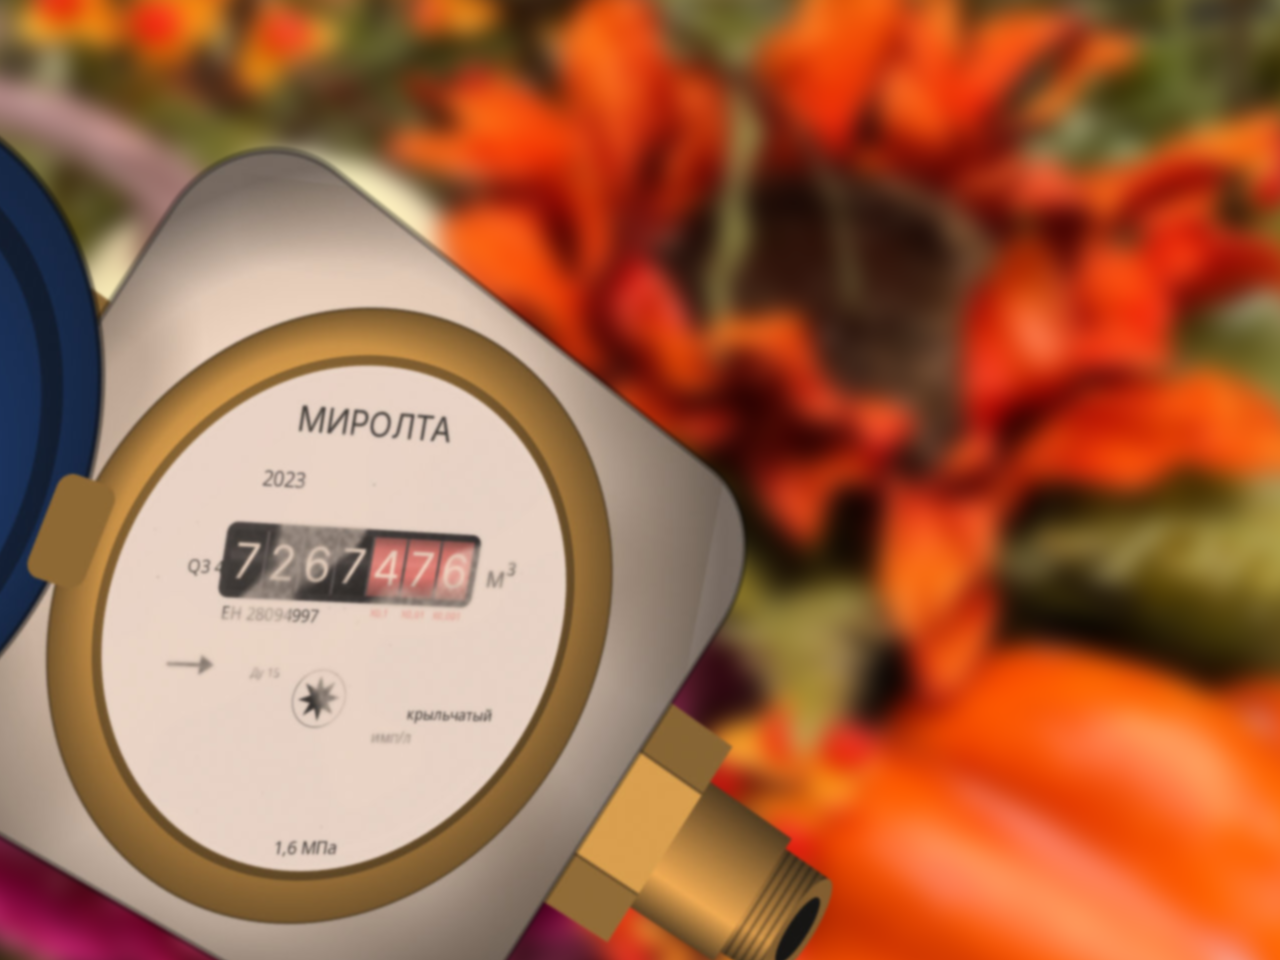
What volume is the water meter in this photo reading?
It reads 7267.476 m³
